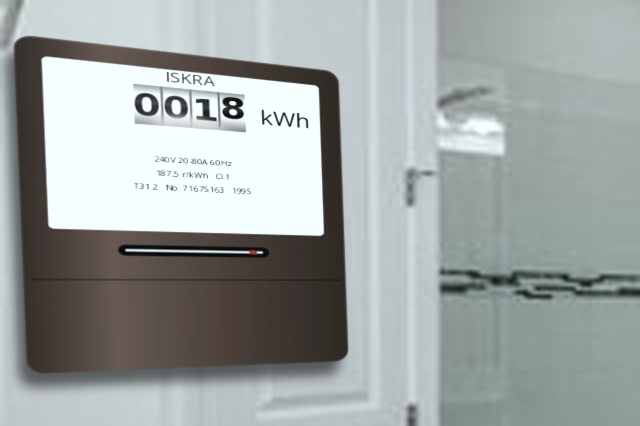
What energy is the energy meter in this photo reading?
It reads 18 kWh
